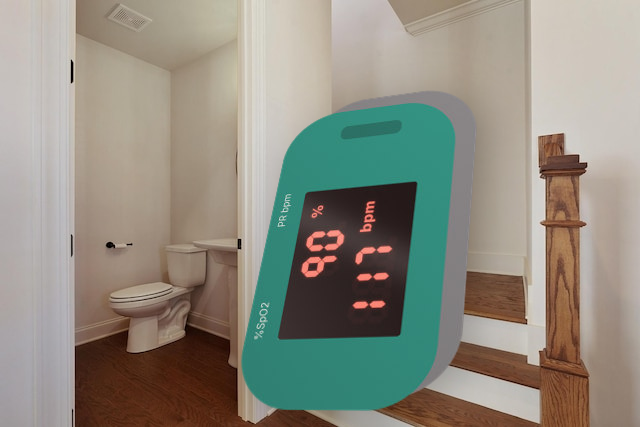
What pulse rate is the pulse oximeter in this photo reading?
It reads 117 bpm
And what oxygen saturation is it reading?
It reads 90 %
